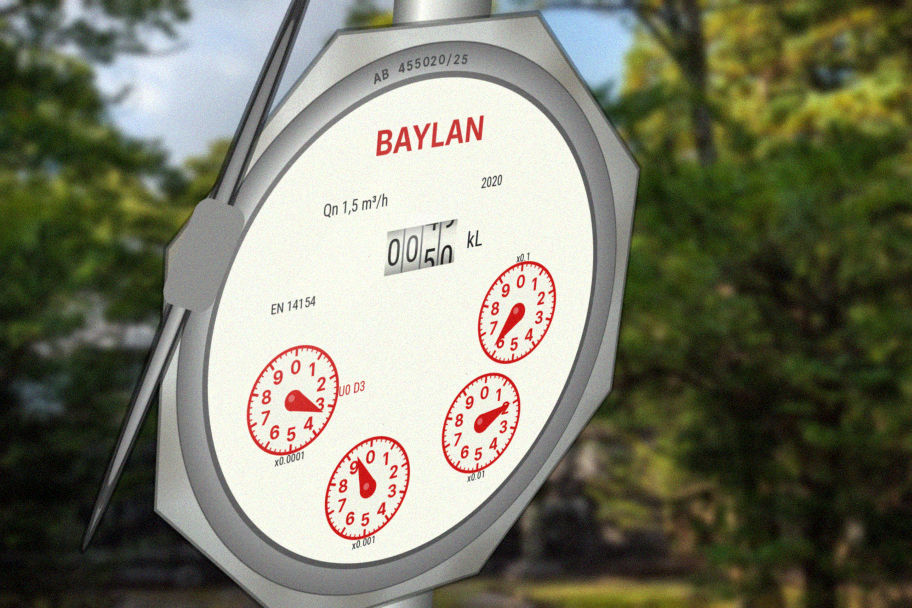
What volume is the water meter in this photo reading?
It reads 49.6193 kL
